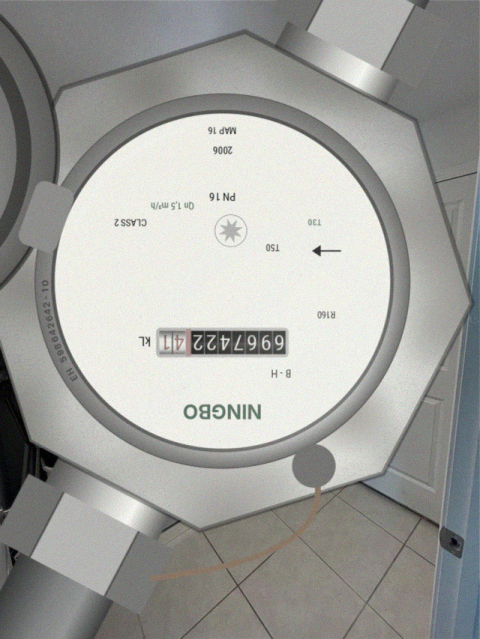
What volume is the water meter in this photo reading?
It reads 6967422.41 kL
